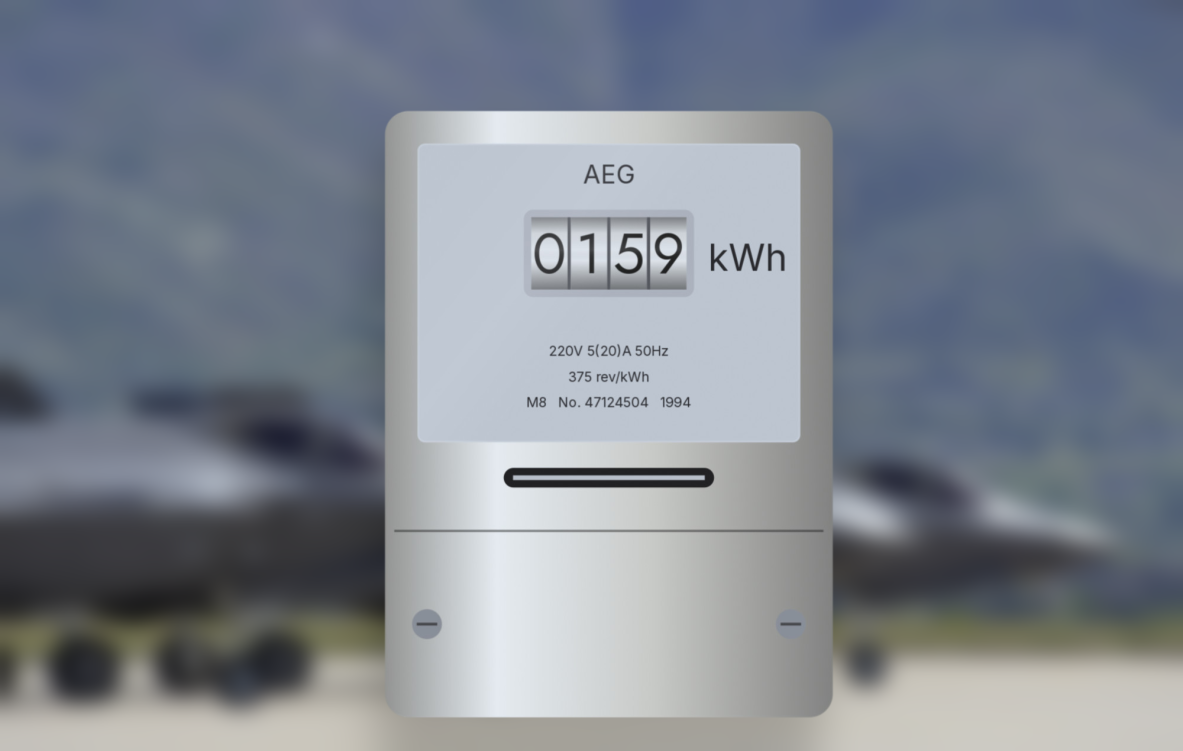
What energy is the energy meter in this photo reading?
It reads 159 kWh
